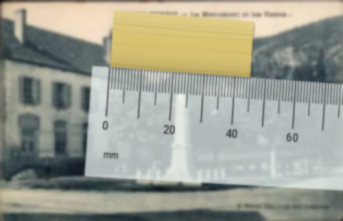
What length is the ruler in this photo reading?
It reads 45 mm
